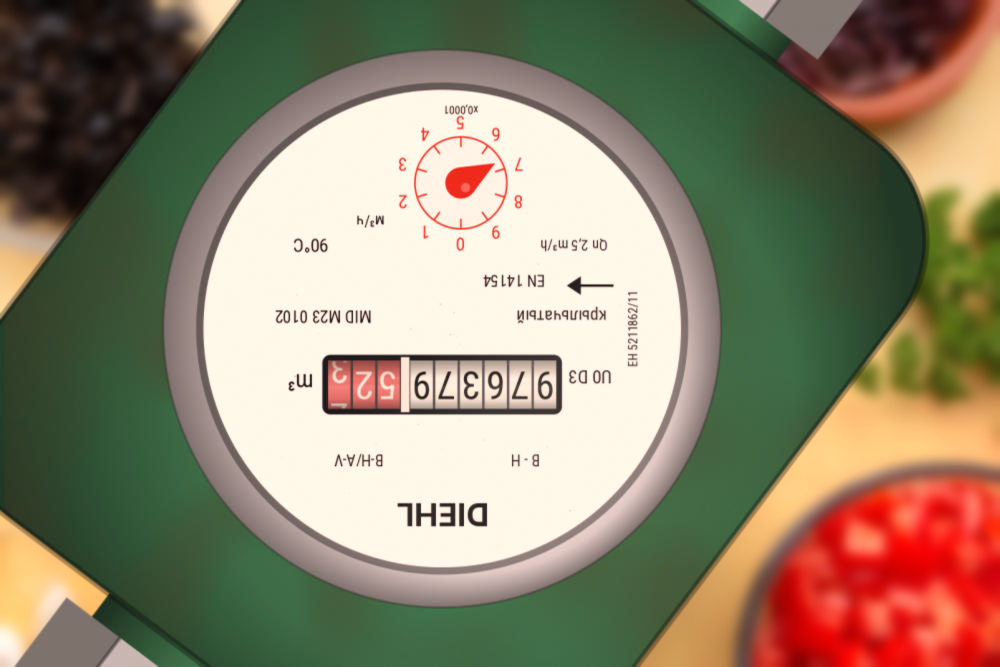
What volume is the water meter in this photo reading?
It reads 976379.5226 m³
